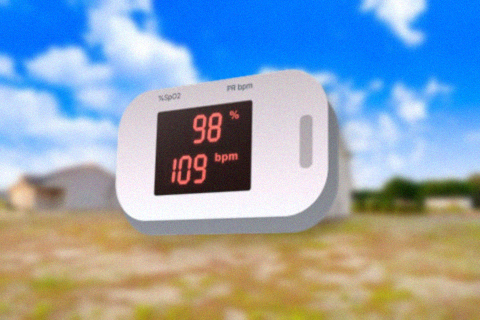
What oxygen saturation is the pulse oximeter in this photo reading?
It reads 98 %
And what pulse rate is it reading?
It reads 109 bpm
